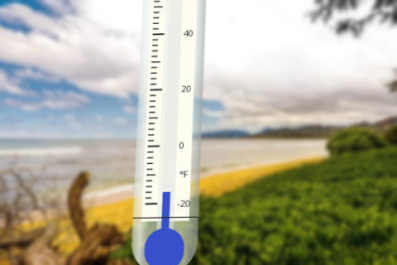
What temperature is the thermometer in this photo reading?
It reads -16 °F
